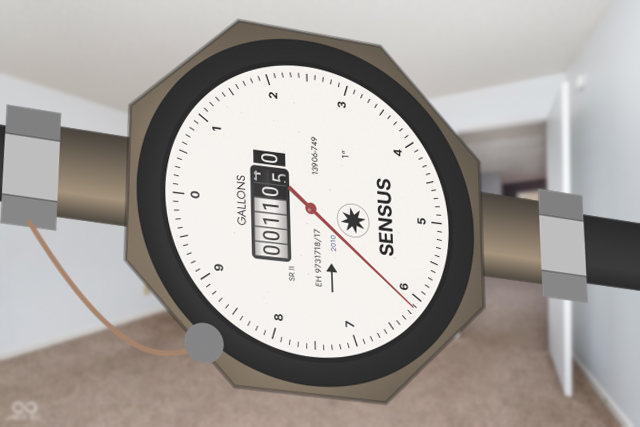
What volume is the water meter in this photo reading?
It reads 11046.1 gal
